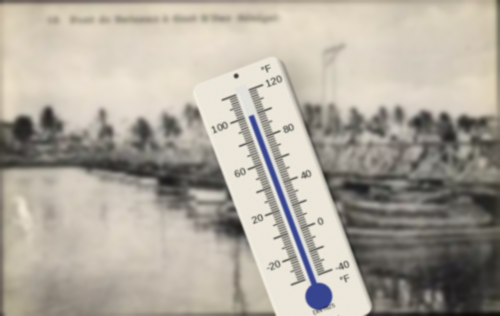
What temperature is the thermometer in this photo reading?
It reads 100 °F
